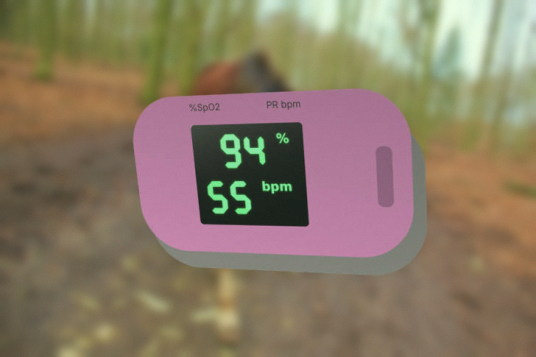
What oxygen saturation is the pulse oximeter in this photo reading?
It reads 94 %
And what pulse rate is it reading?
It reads 55 bpm
